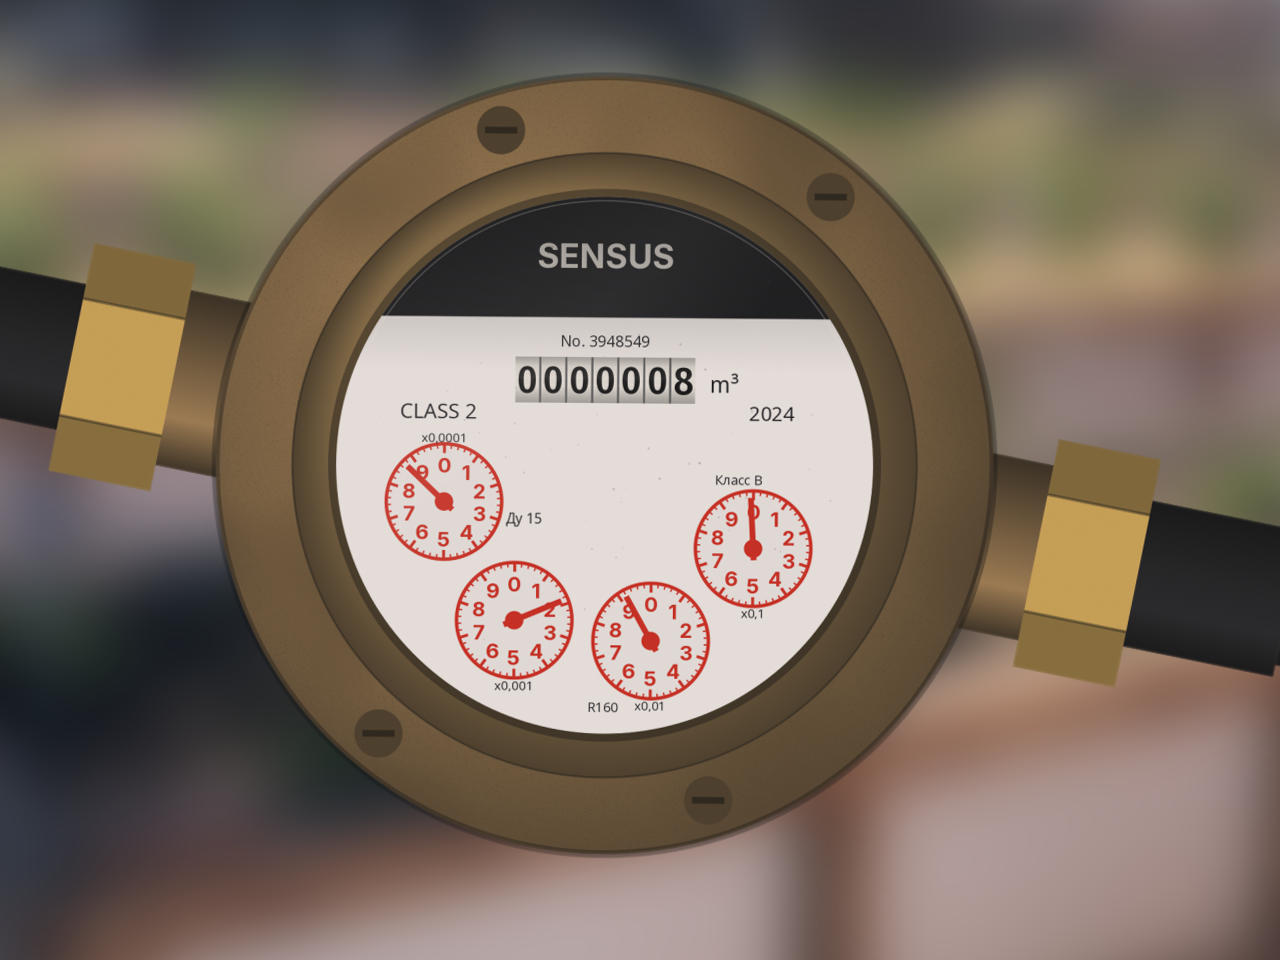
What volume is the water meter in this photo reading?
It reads 7.9918 m³
